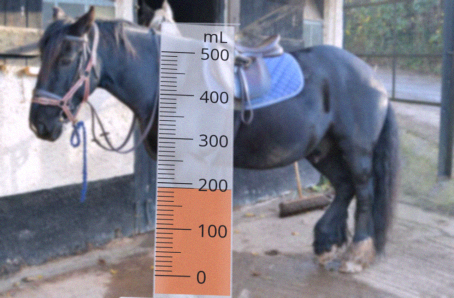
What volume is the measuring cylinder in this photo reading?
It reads 190 mL
